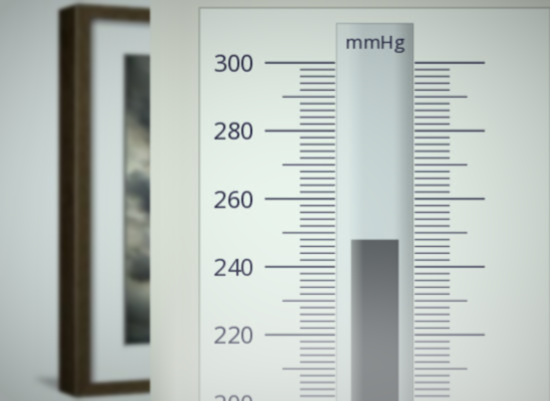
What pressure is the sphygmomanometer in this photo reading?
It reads 248 mmHg
